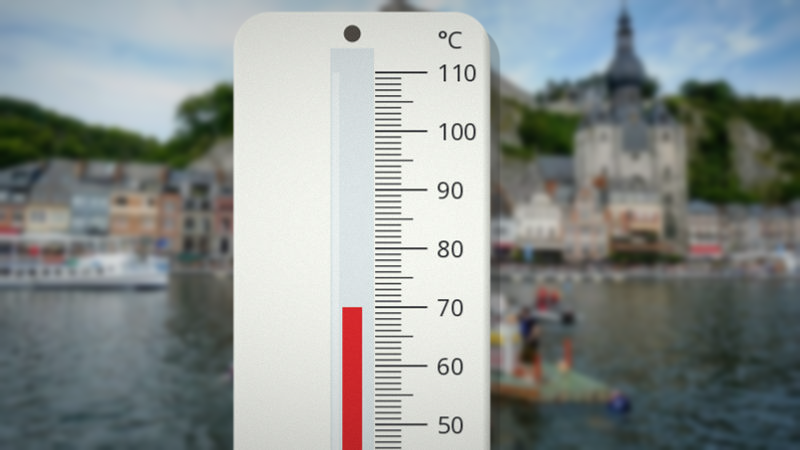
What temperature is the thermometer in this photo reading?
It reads 70 °C
